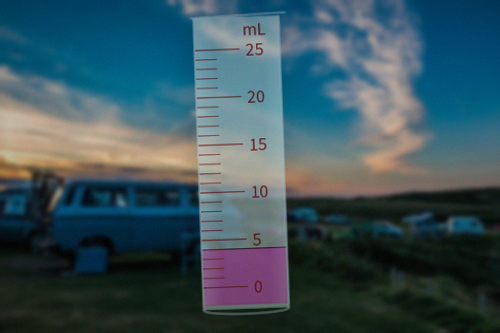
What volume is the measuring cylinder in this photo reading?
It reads 4 mL
